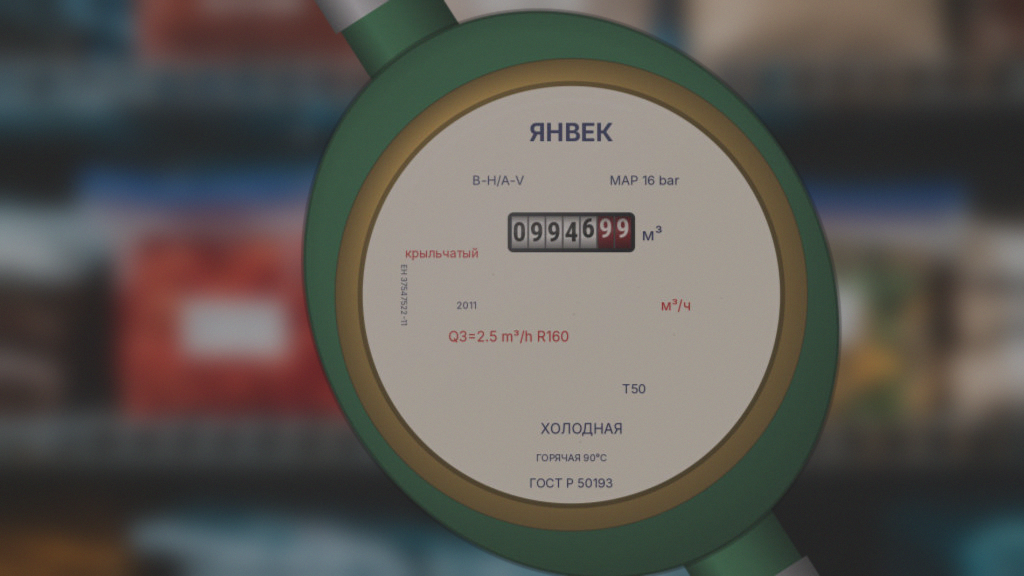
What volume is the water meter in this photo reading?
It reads 9946.99 m³
